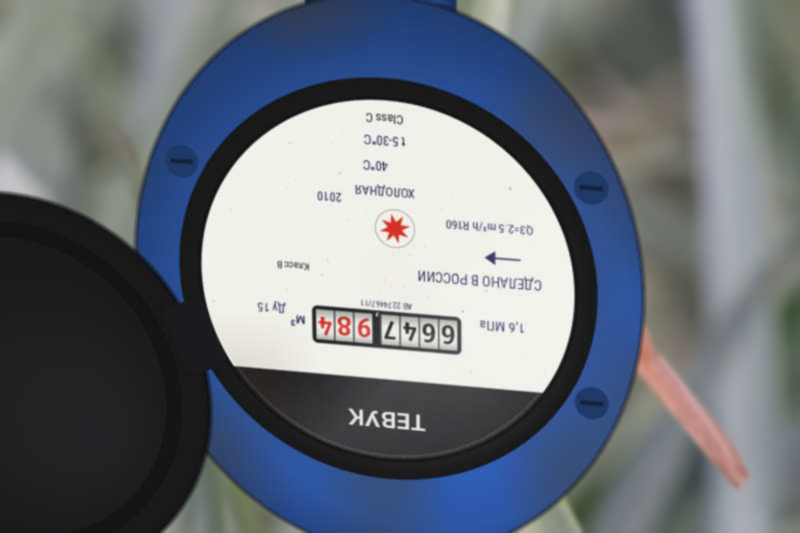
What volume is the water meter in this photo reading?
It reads 6647.984 m³
